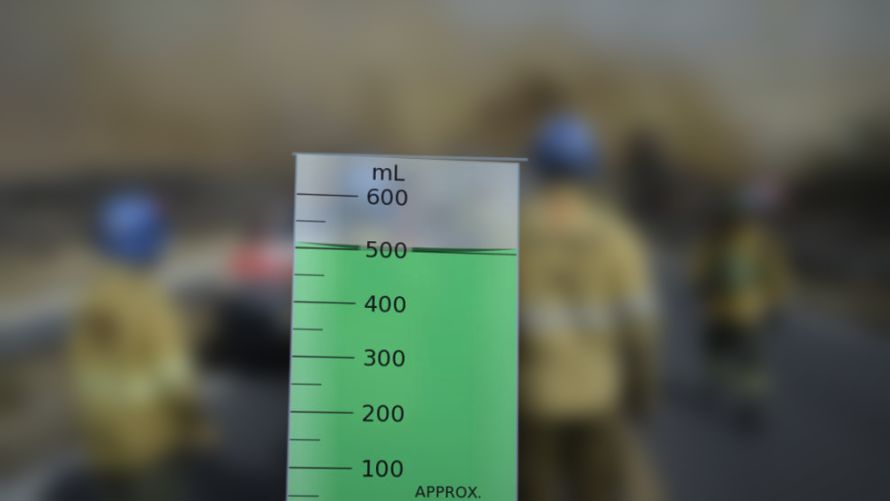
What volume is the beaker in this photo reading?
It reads 500 mL
